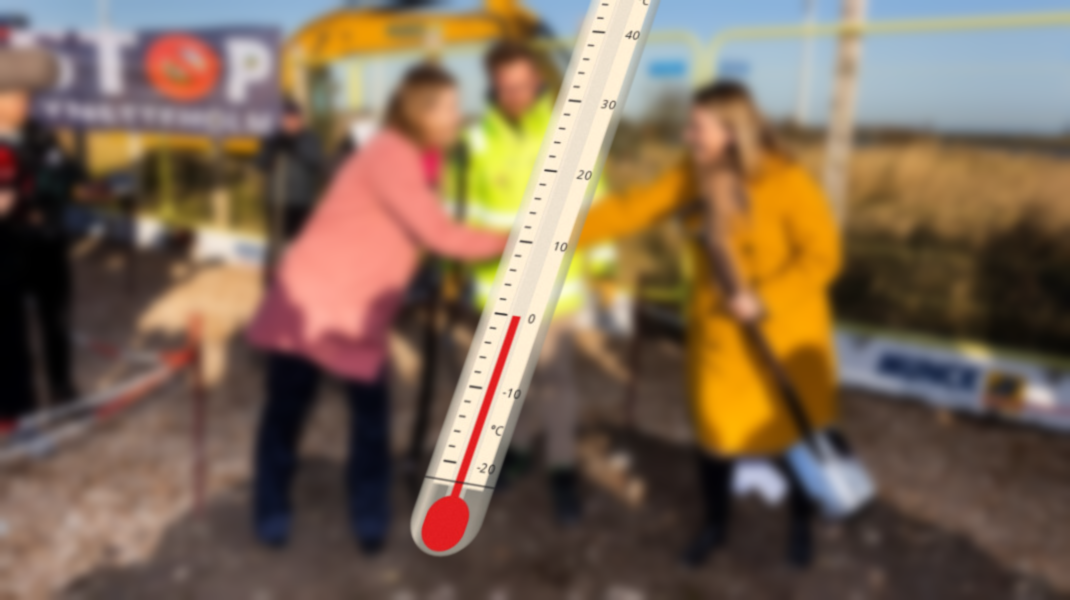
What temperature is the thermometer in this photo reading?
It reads 0 °C
